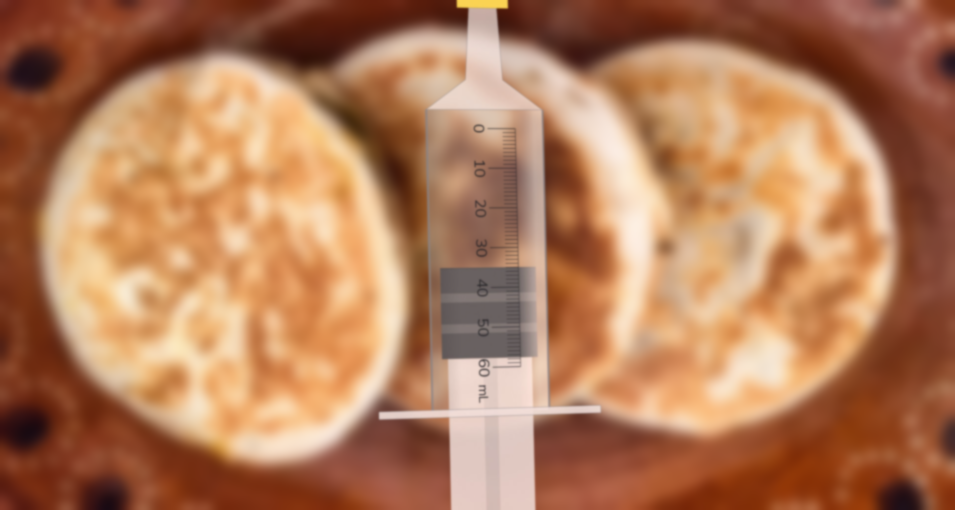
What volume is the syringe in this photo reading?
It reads 35 mL
